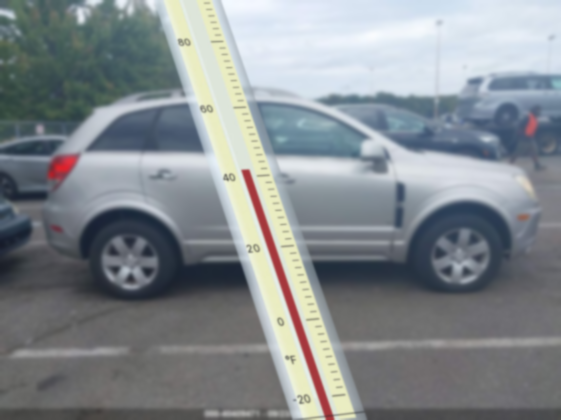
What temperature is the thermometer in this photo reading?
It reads 42 °F
